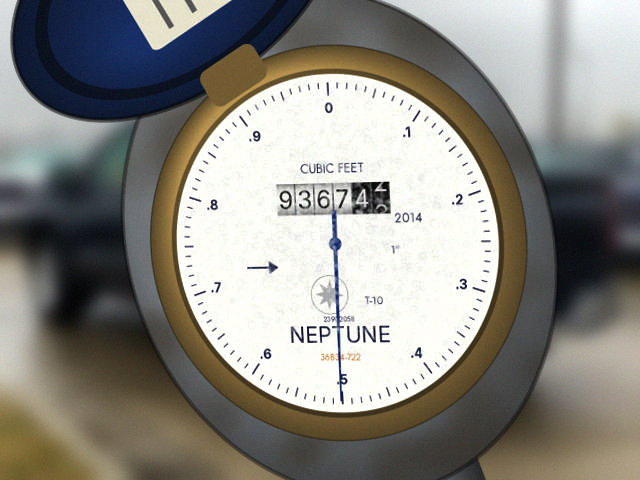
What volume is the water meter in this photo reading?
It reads 936742.50 ft³
